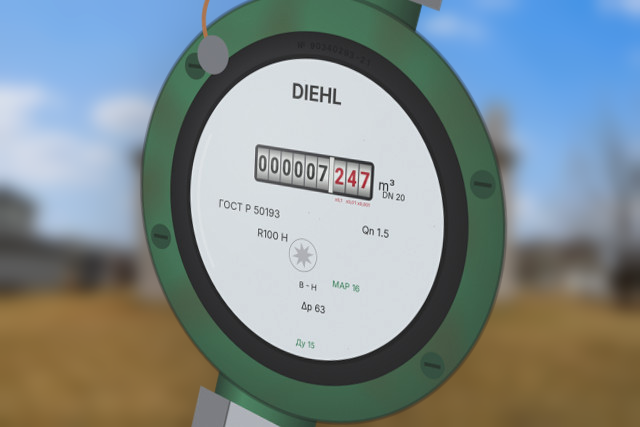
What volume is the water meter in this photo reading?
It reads 7.247 m³
